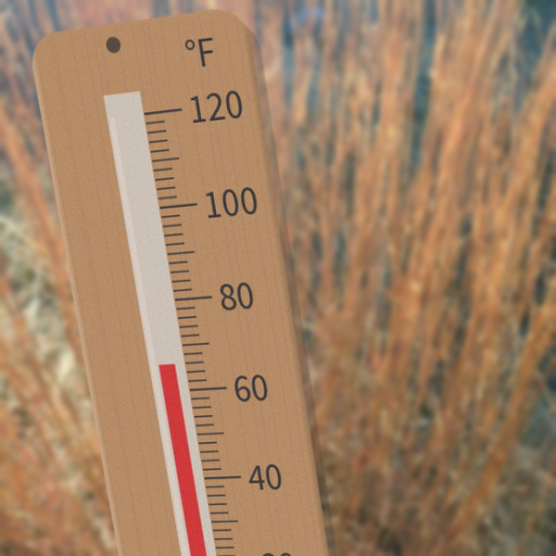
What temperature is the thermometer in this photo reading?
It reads 66 °F
